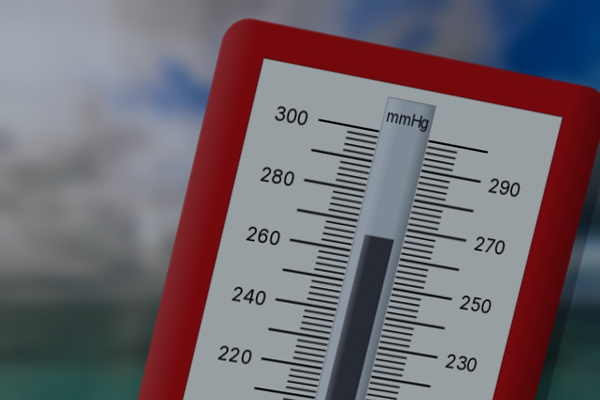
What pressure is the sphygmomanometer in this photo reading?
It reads 266 mmHg
